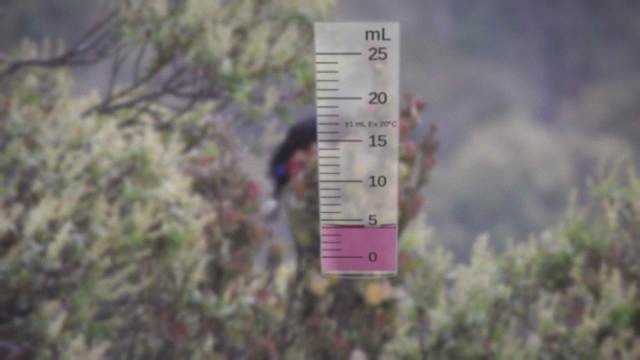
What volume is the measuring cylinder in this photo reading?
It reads 4 mL
